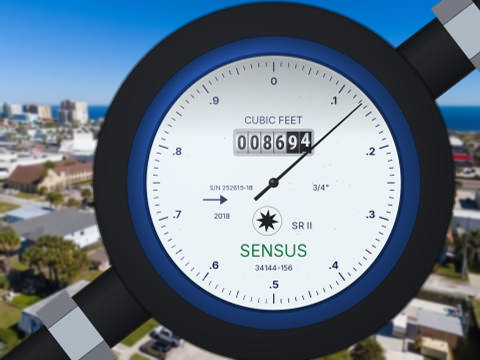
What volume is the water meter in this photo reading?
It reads 8694.13 ft³
